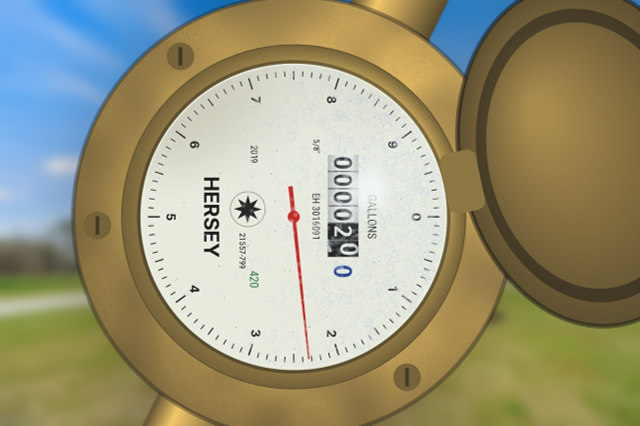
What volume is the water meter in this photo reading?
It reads 202.3 gal
